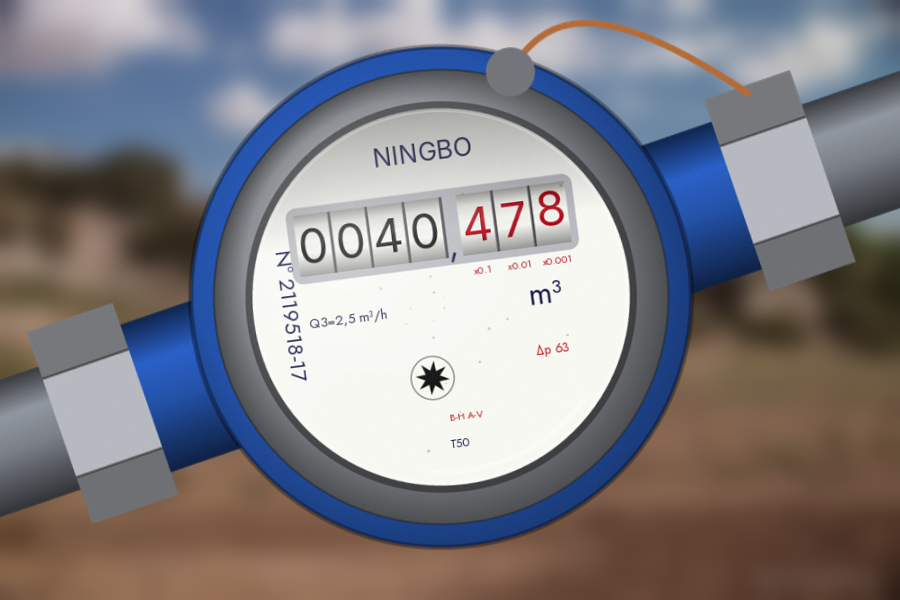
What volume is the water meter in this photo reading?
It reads 40.478 m³
